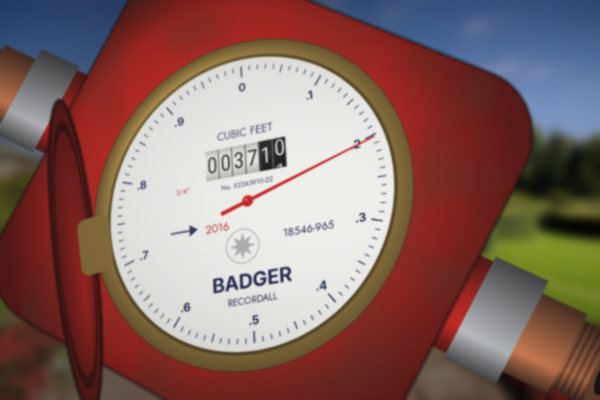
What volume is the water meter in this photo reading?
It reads 3710.20 ft³
